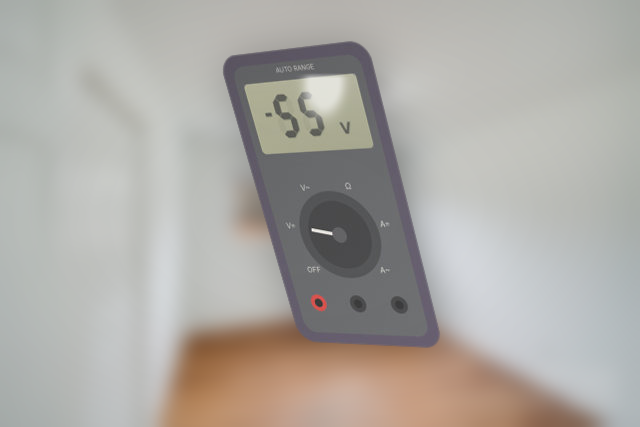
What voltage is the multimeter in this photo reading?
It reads -55 V
